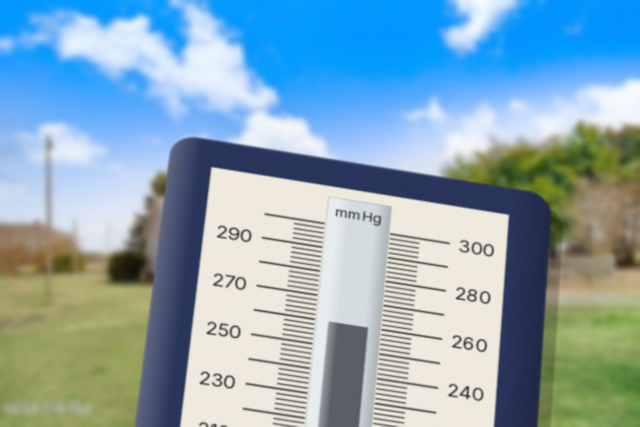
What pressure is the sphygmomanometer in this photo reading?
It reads 260 mmHg
